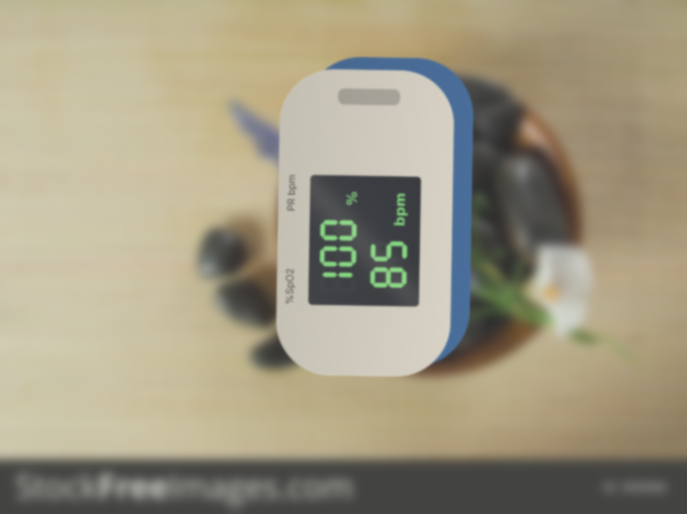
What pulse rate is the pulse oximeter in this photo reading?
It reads 85 bpm
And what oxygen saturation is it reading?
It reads 100 %
